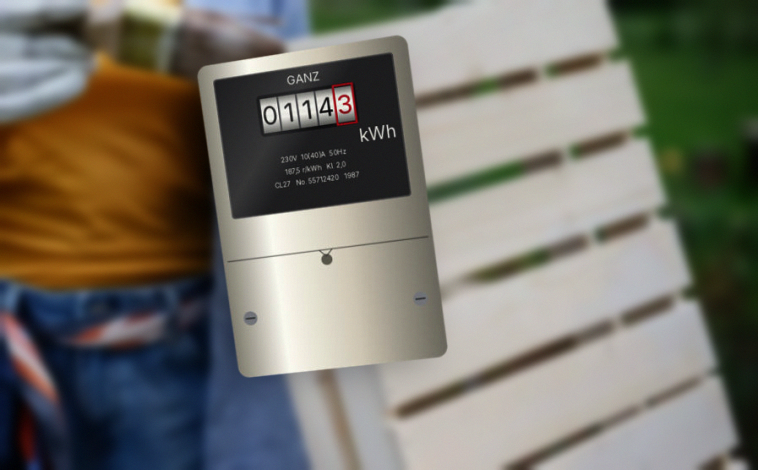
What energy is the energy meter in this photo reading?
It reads 114.3 kWh
